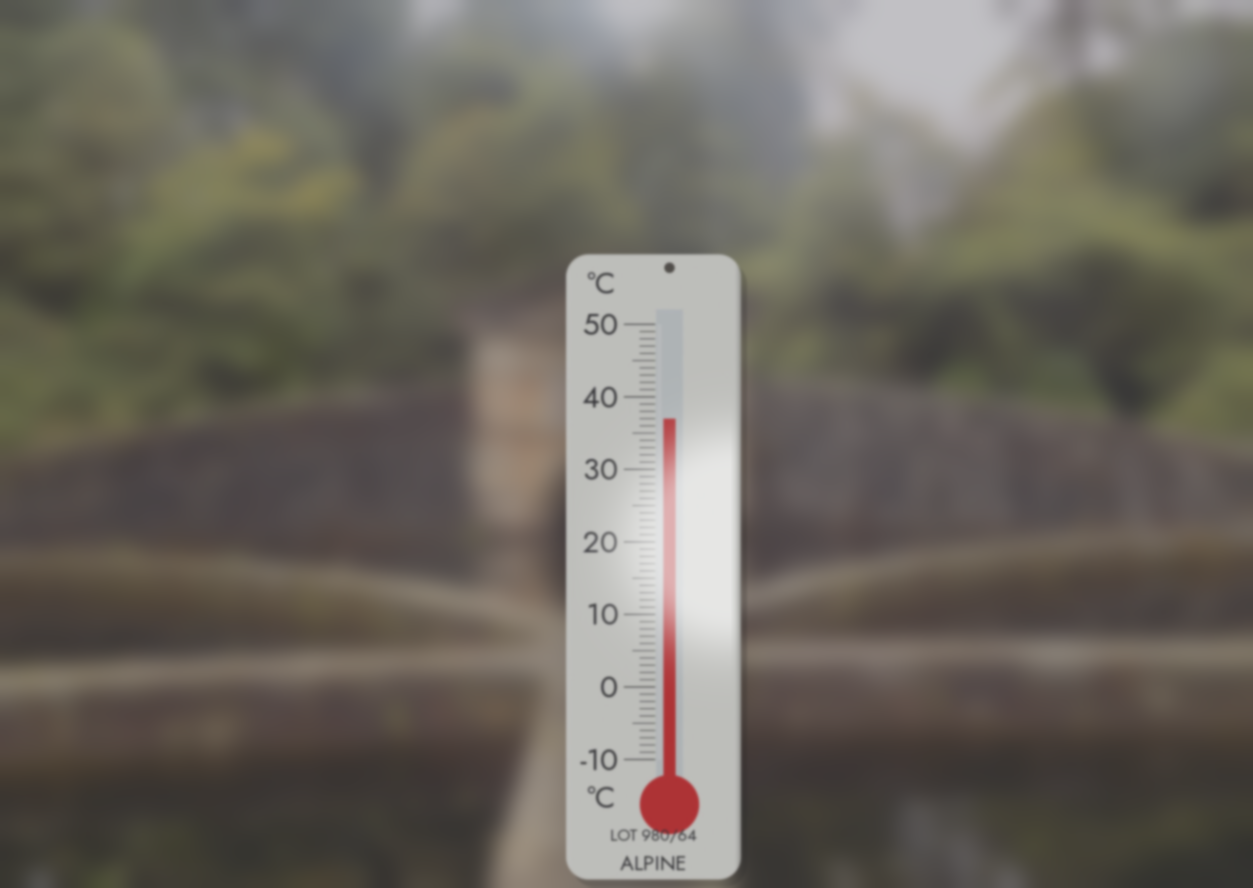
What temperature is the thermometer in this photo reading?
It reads 37 °C
